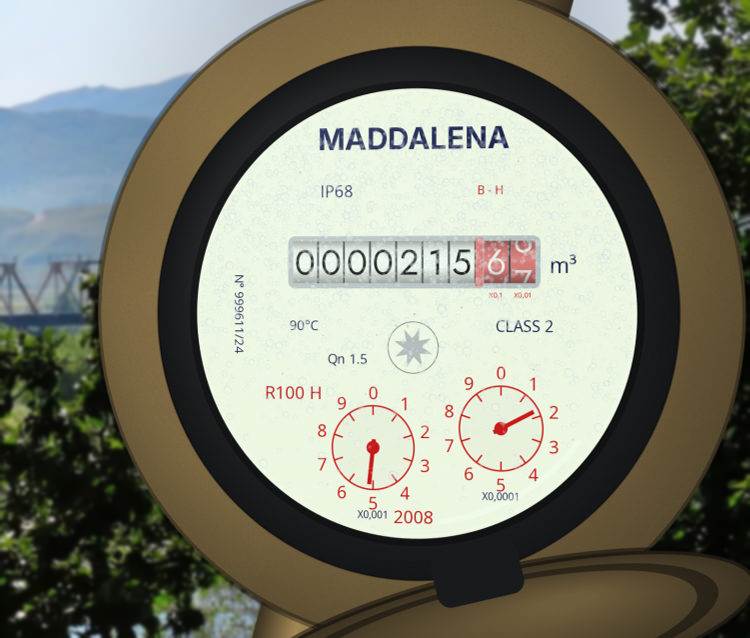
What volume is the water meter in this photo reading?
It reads 215.6651 m³
